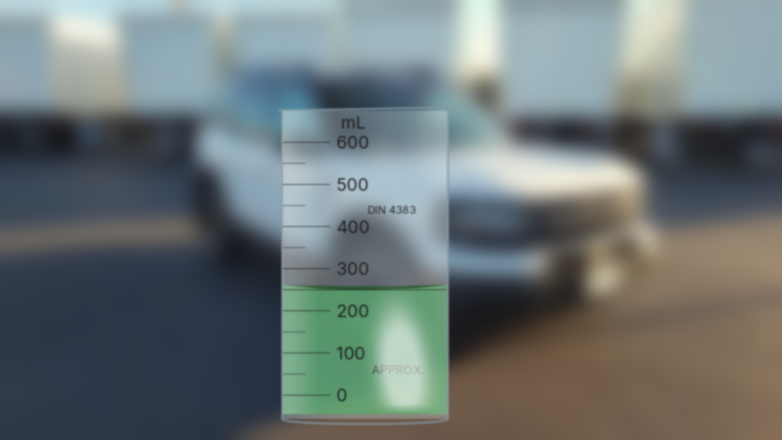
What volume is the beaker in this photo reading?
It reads 250 mL
